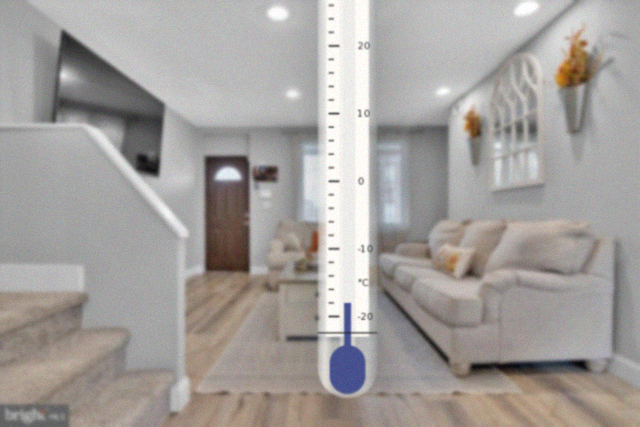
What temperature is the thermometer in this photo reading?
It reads -18 °C
